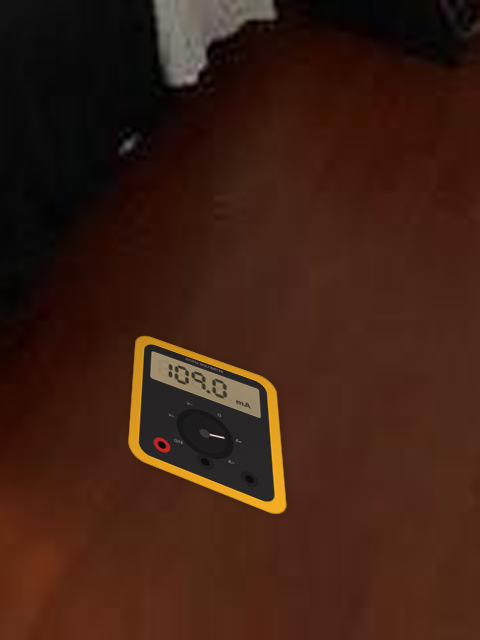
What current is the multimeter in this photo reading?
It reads 109.0 mA
